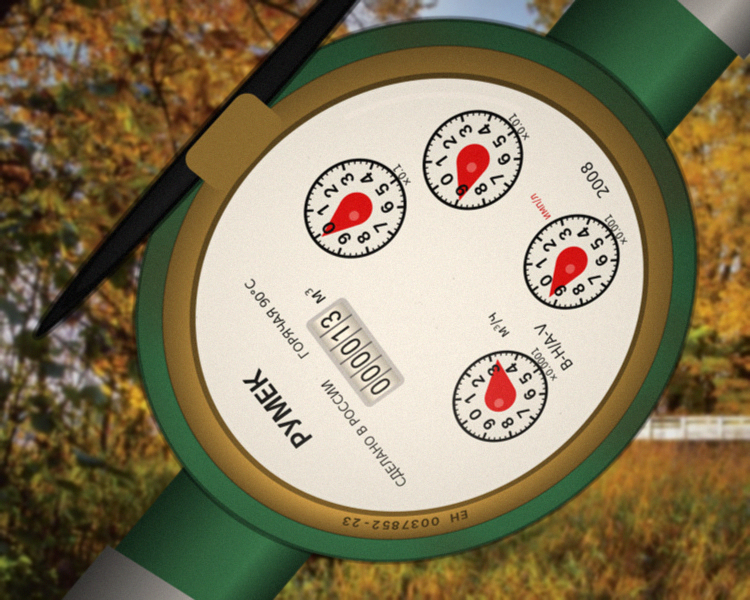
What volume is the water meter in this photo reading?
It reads 12.9893 m³
